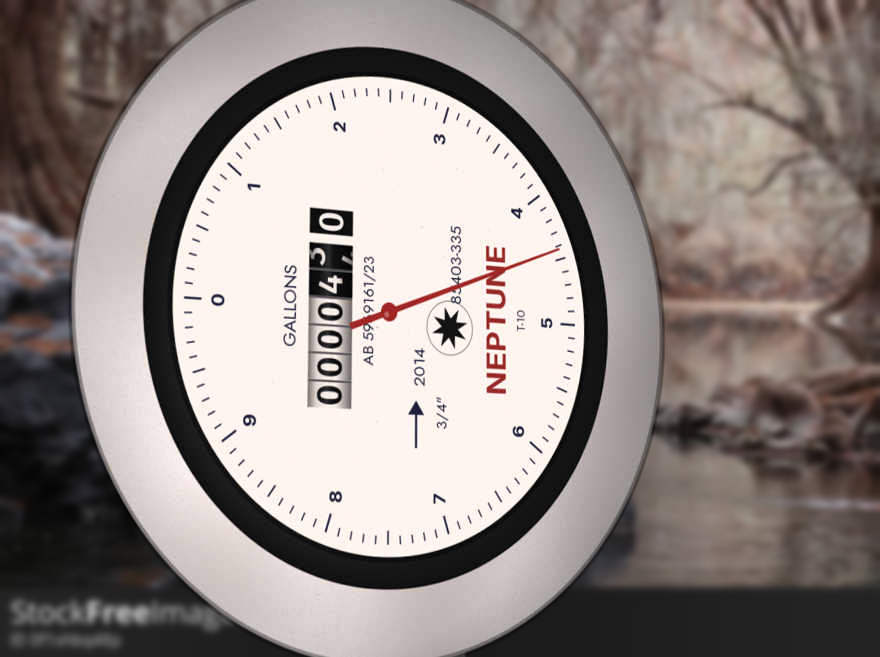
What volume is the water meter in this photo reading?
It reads 434.4 gal
